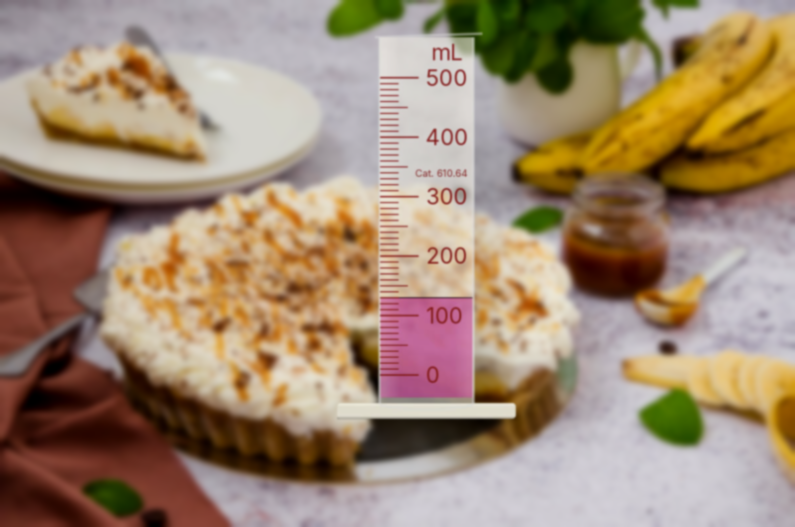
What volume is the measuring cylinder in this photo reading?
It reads 130 mL
